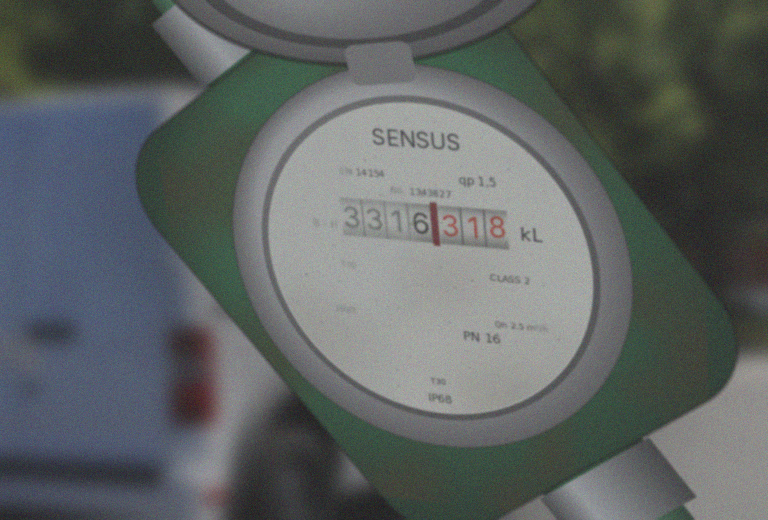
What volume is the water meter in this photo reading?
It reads 3316.318 kL
